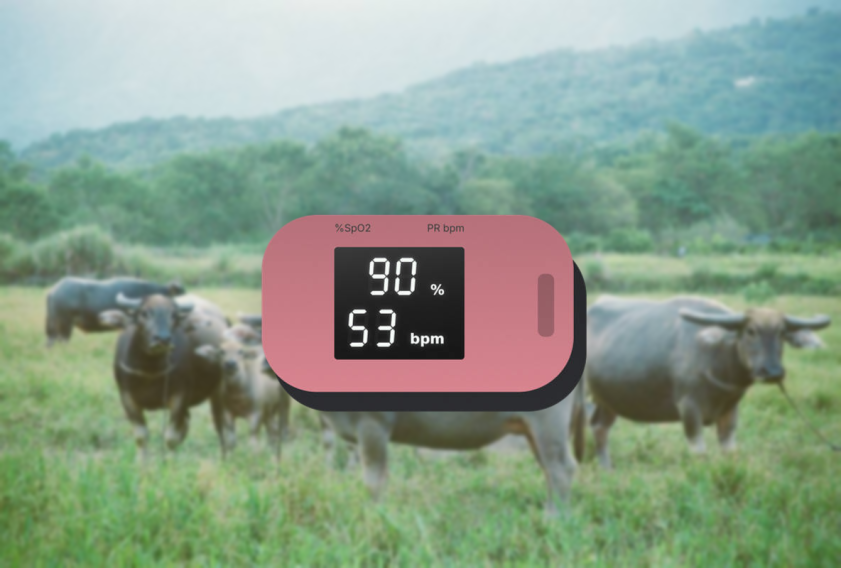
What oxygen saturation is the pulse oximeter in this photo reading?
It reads 90 %
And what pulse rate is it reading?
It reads 53 bpm
